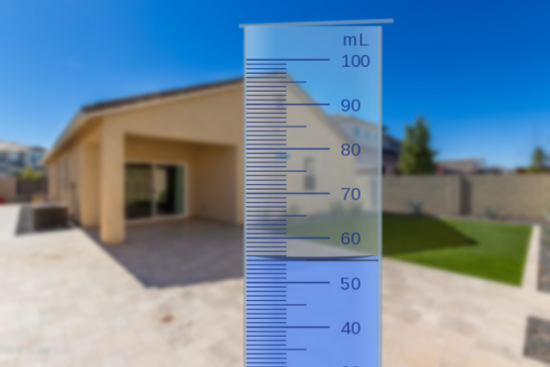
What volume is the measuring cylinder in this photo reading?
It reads 55 mL
